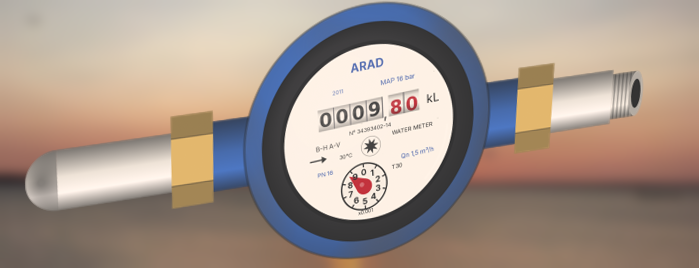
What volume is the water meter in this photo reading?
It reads 9.798 kL
